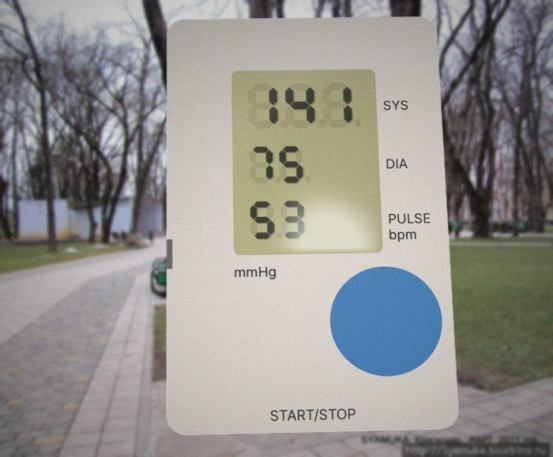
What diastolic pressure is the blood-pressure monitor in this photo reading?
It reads 75 mmHg
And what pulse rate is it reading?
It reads 53 bpm
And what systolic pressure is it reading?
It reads 141 mmHg
